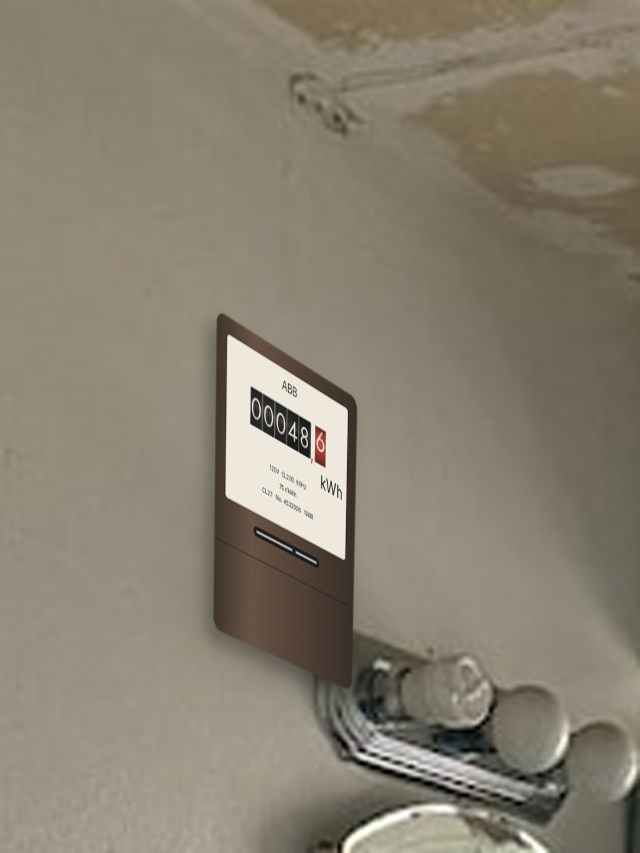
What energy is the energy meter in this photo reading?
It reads 48.6 kWh
